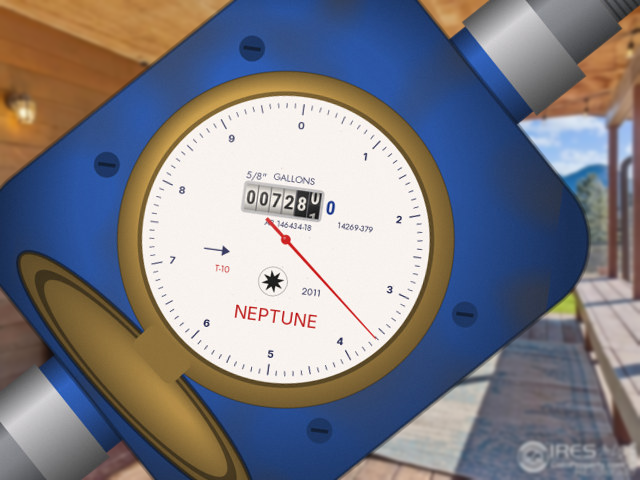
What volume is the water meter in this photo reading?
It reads 72803.6 gal
